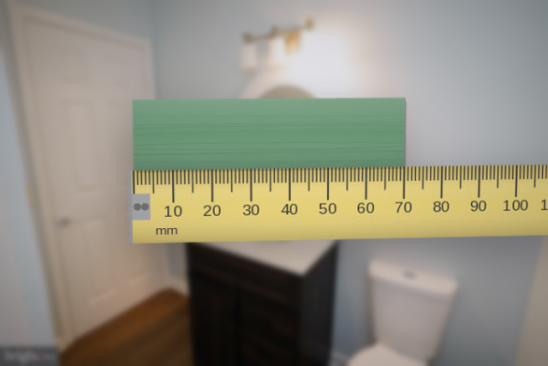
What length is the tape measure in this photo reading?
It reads 70 mm
